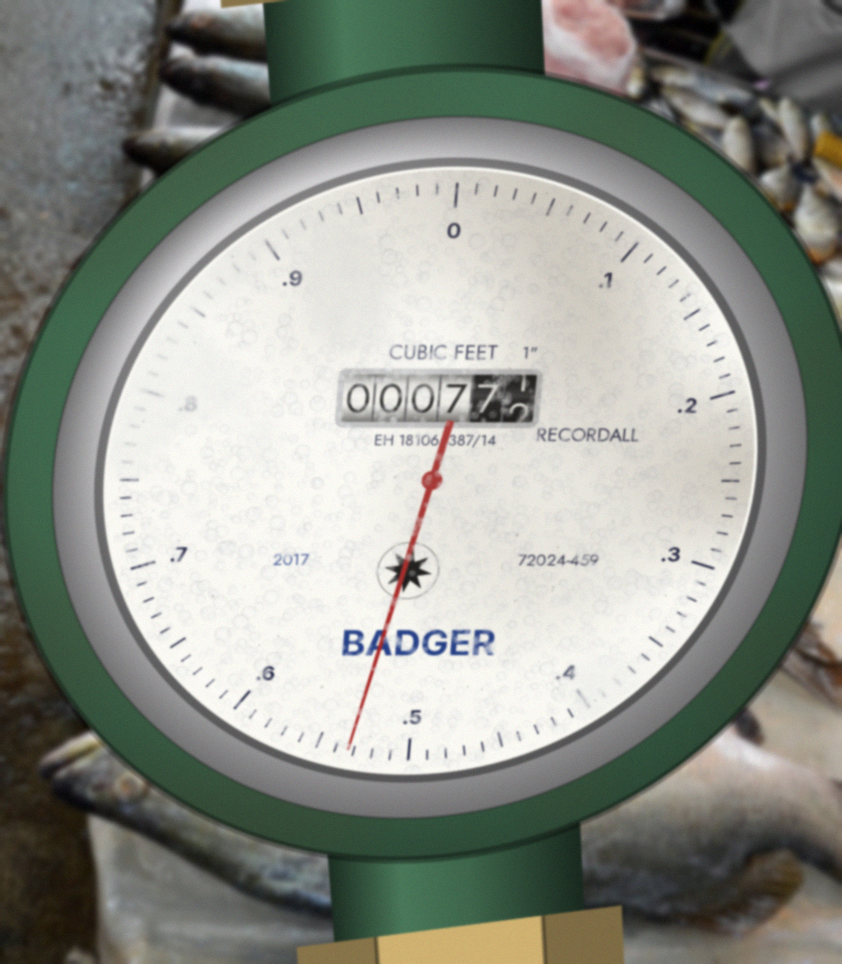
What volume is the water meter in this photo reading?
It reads 771.53 ft³
